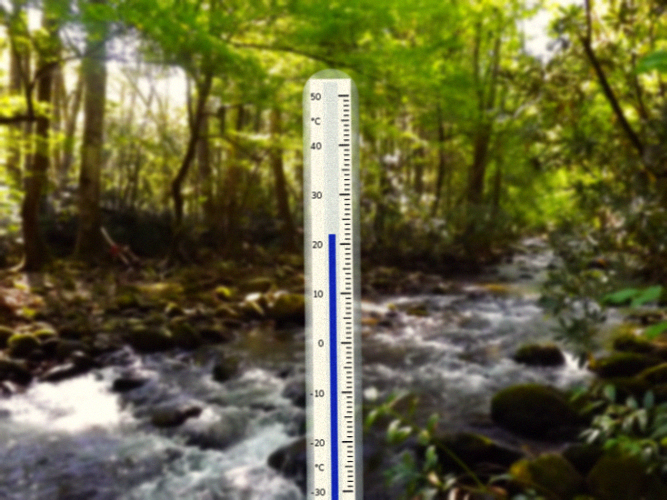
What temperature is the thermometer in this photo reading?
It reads 22 °C
